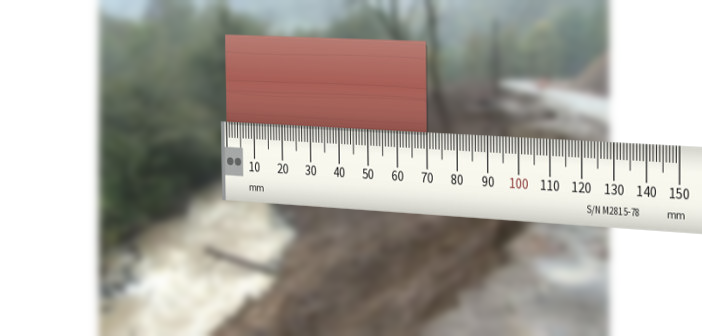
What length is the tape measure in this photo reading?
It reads 70 mm
